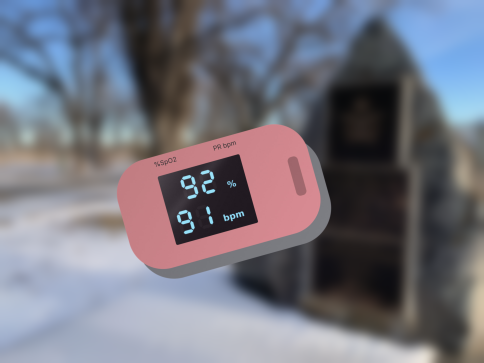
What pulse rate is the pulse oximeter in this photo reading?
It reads 91 bpm
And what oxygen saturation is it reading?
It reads 92 %
